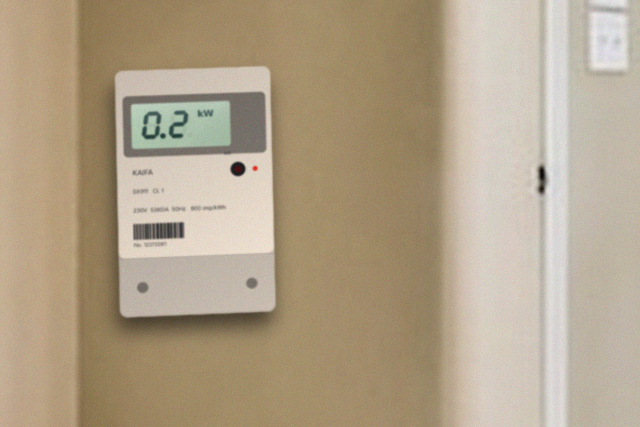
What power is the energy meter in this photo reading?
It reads 0.2 kW
